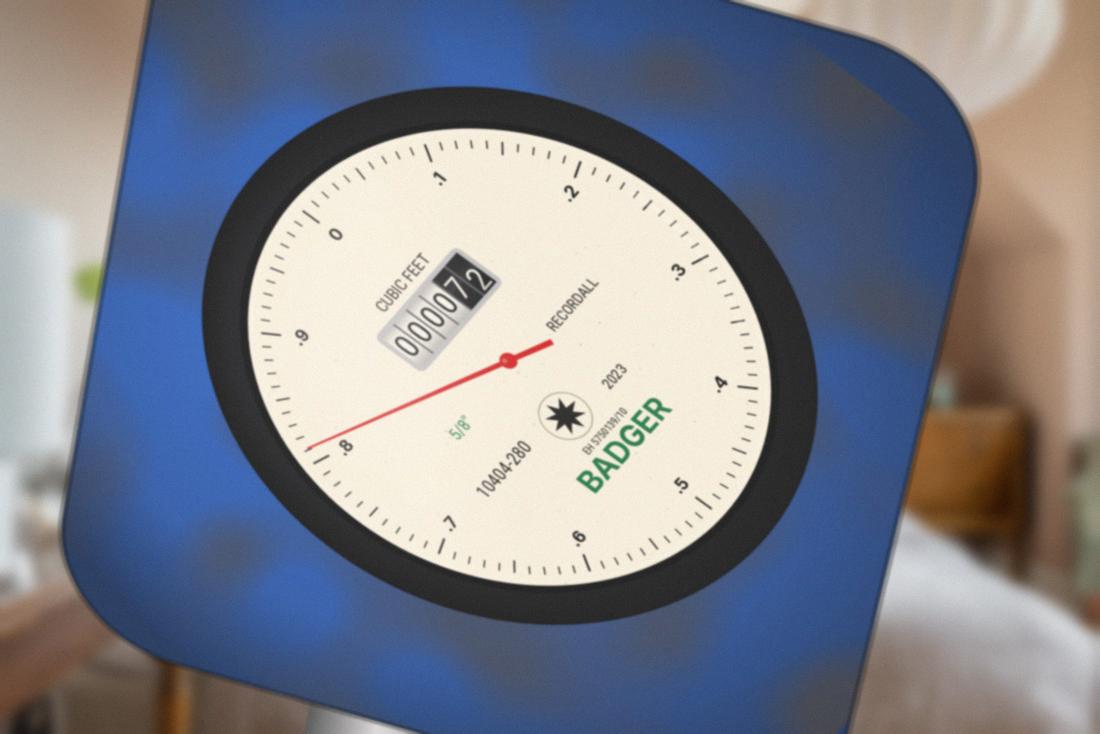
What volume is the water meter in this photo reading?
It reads 71.81 ft³
